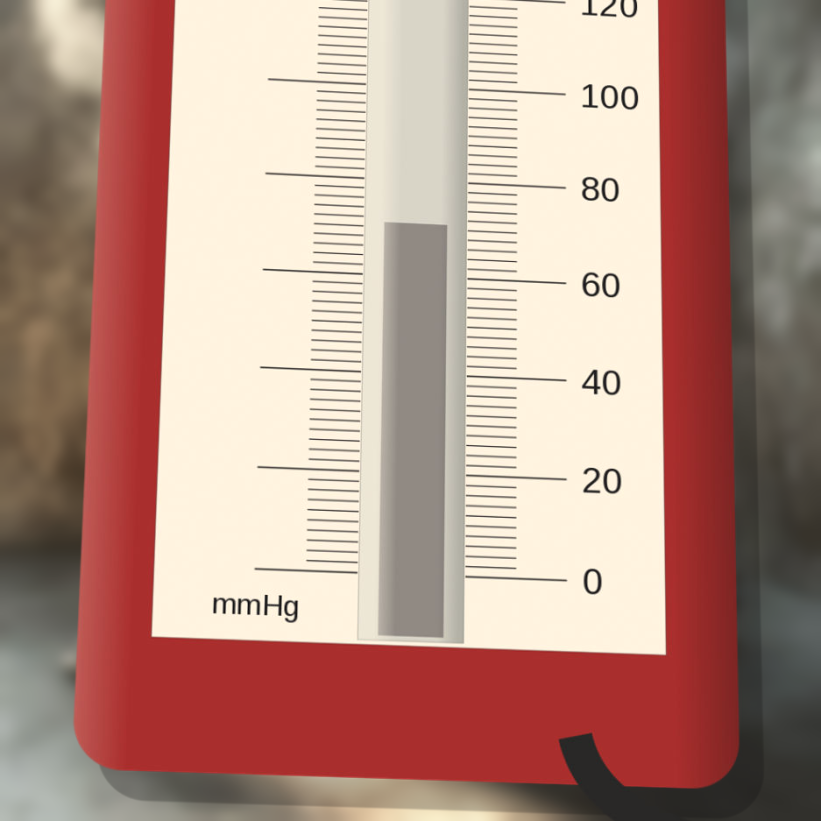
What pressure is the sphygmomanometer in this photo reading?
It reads 71 mmHg
